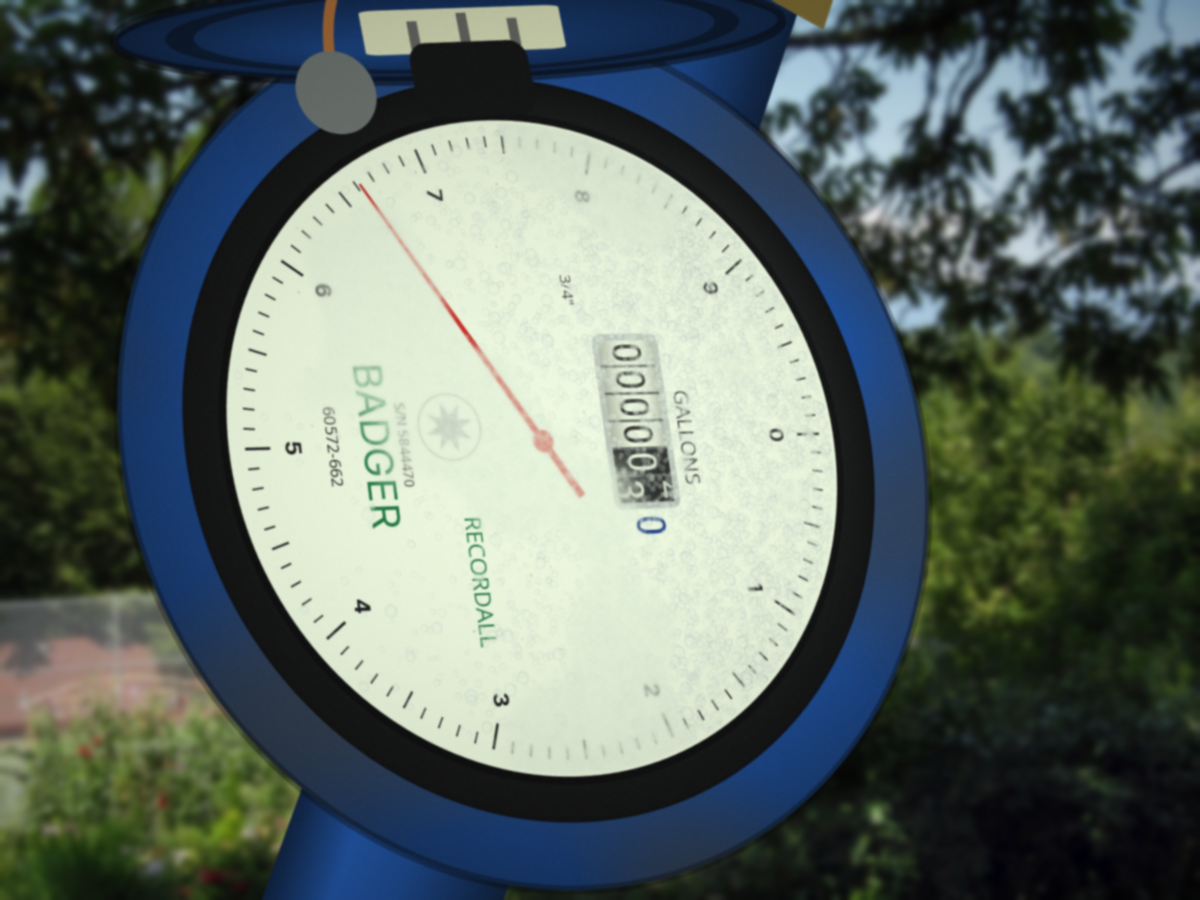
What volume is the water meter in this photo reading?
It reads 26.6 gal
